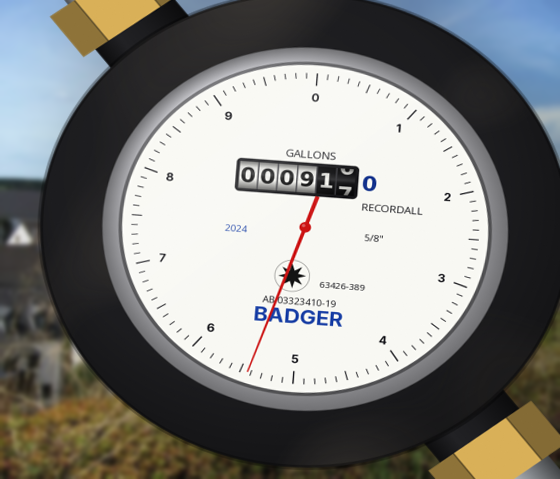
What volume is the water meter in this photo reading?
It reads 9165.4 gal
